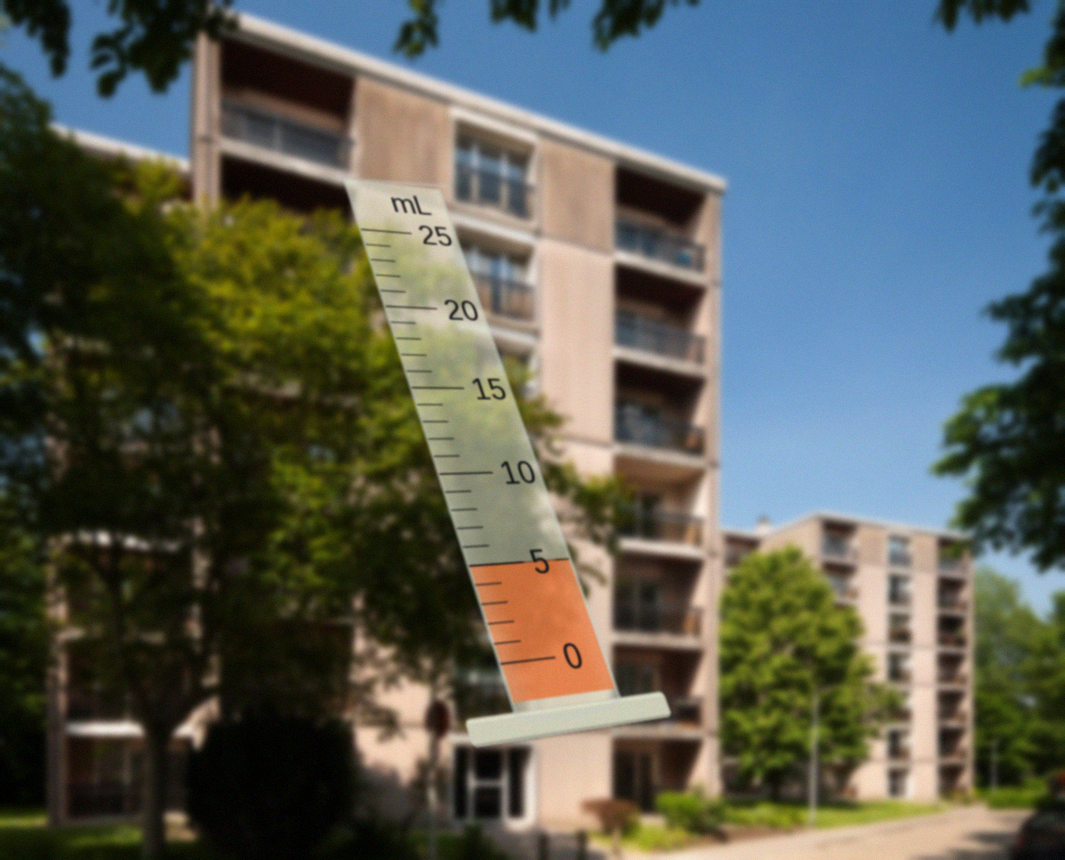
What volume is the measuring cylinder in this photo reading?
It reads 5 mL
